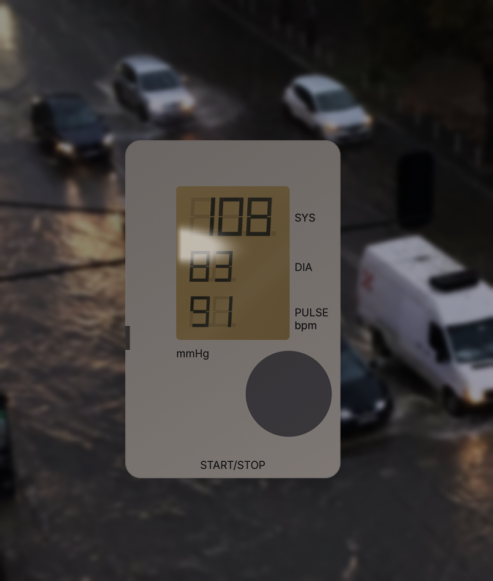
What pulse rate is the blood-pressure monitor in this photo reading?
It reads 91 bpm
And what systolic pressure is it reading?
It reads 108 mmHg
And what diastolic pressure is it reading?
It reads 83 mmHg
